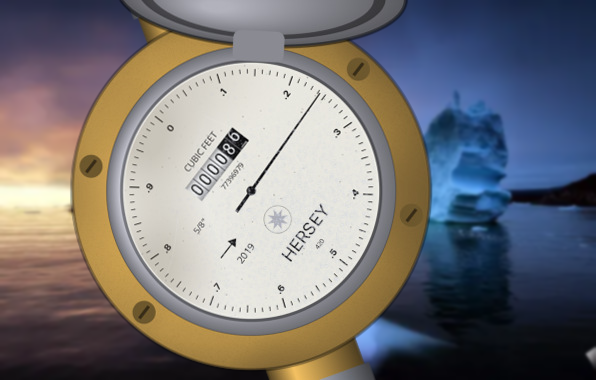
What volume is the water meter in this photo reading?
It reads 86.24 ft³
